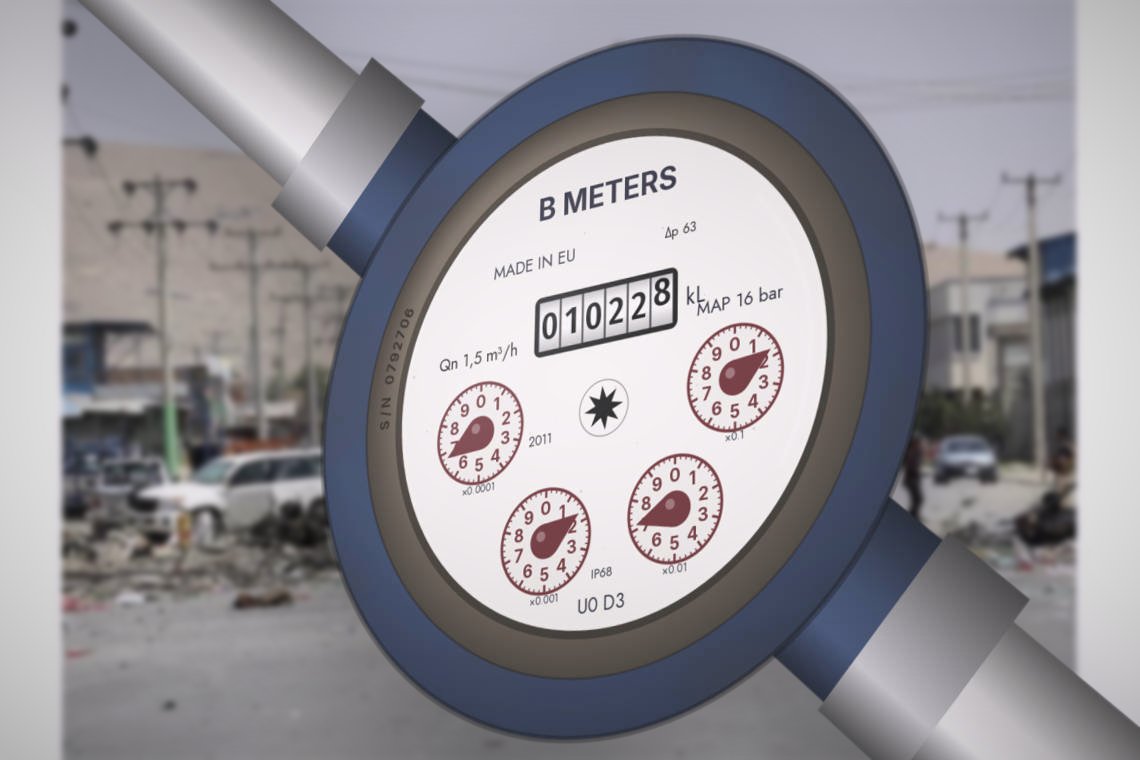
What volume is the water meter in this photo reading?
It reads 10228.1716 kL
